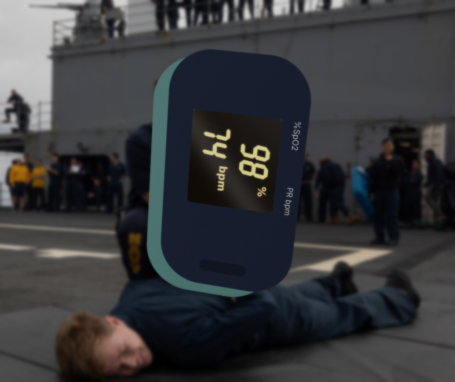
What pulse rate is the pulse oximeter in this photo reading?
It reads 74 bpm
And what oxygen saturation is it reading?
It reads 98 %
